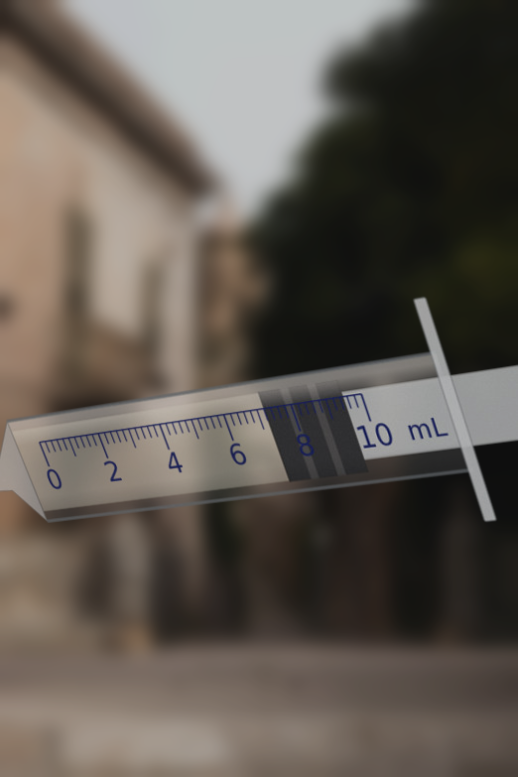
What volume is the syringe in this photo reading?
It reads 7.2 mL
